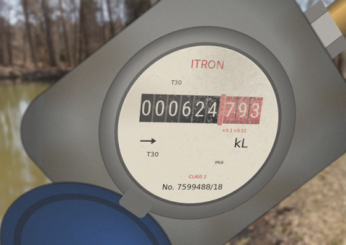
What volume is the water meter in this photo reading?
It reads 624.793 kL
